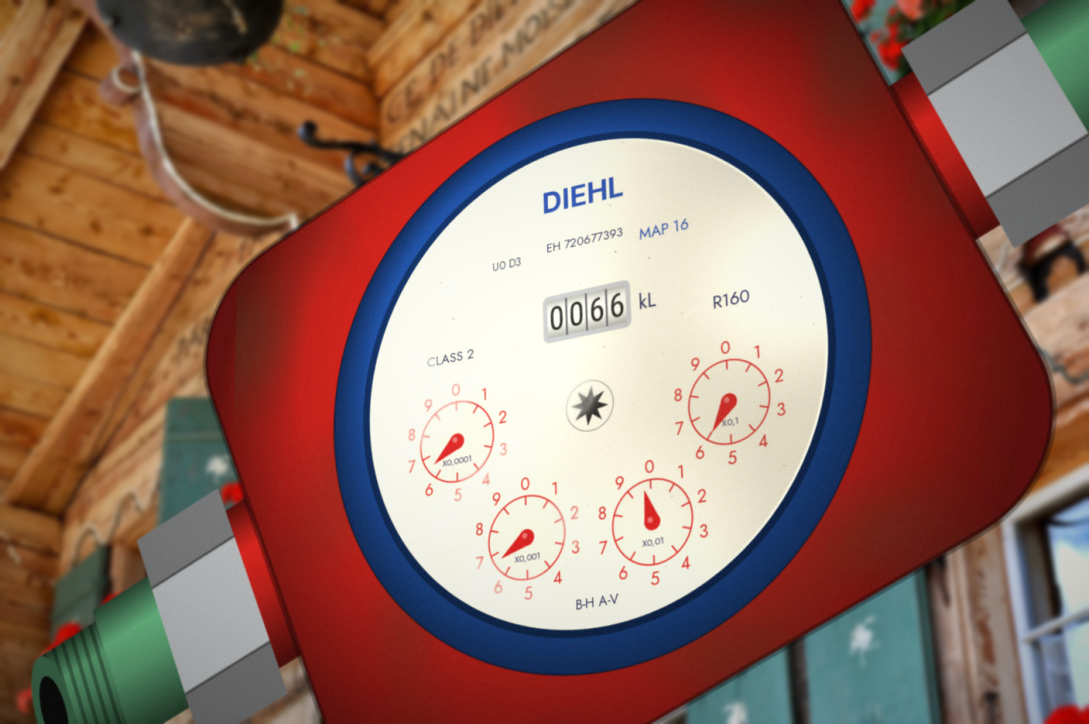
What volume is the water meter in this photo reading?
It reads 66.5966 kL
